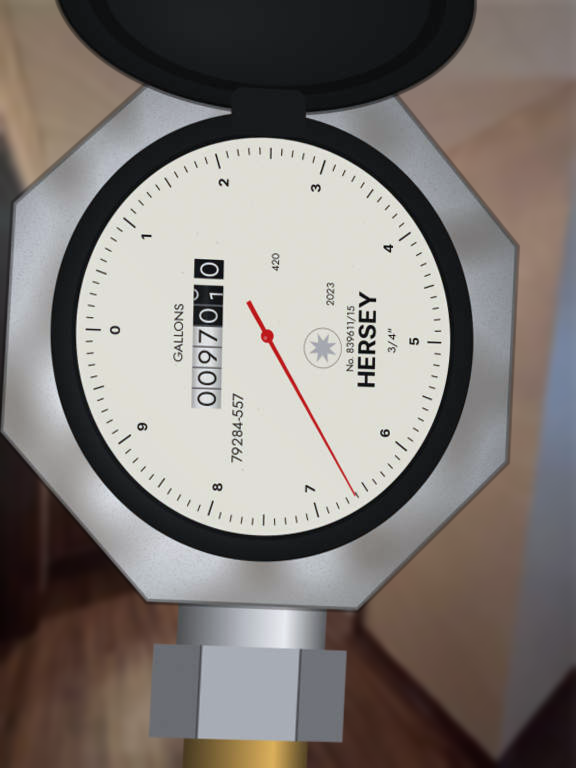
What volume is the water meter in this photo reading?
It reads 97006.6 gal
